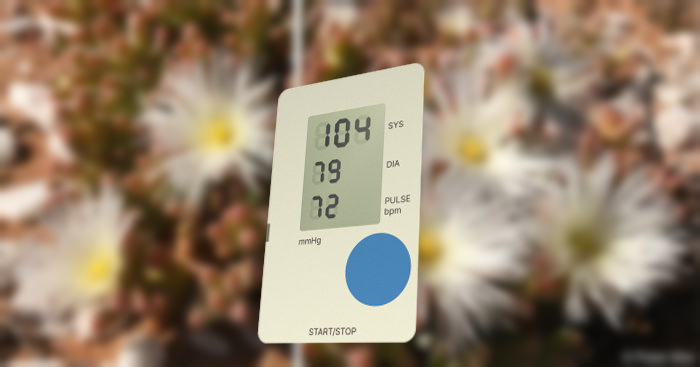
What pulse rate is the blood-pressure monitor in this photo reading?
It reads 72 bpm
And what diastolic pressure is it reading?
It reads 79 mmHg
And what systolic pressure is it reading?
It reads 104 mmHg
